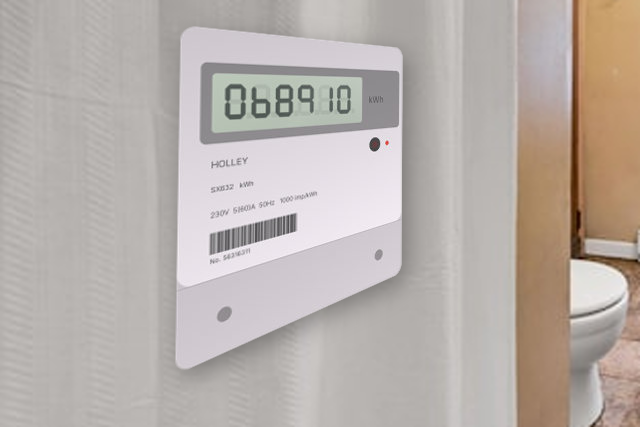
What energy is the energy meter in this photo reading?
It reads 68910 kWh
